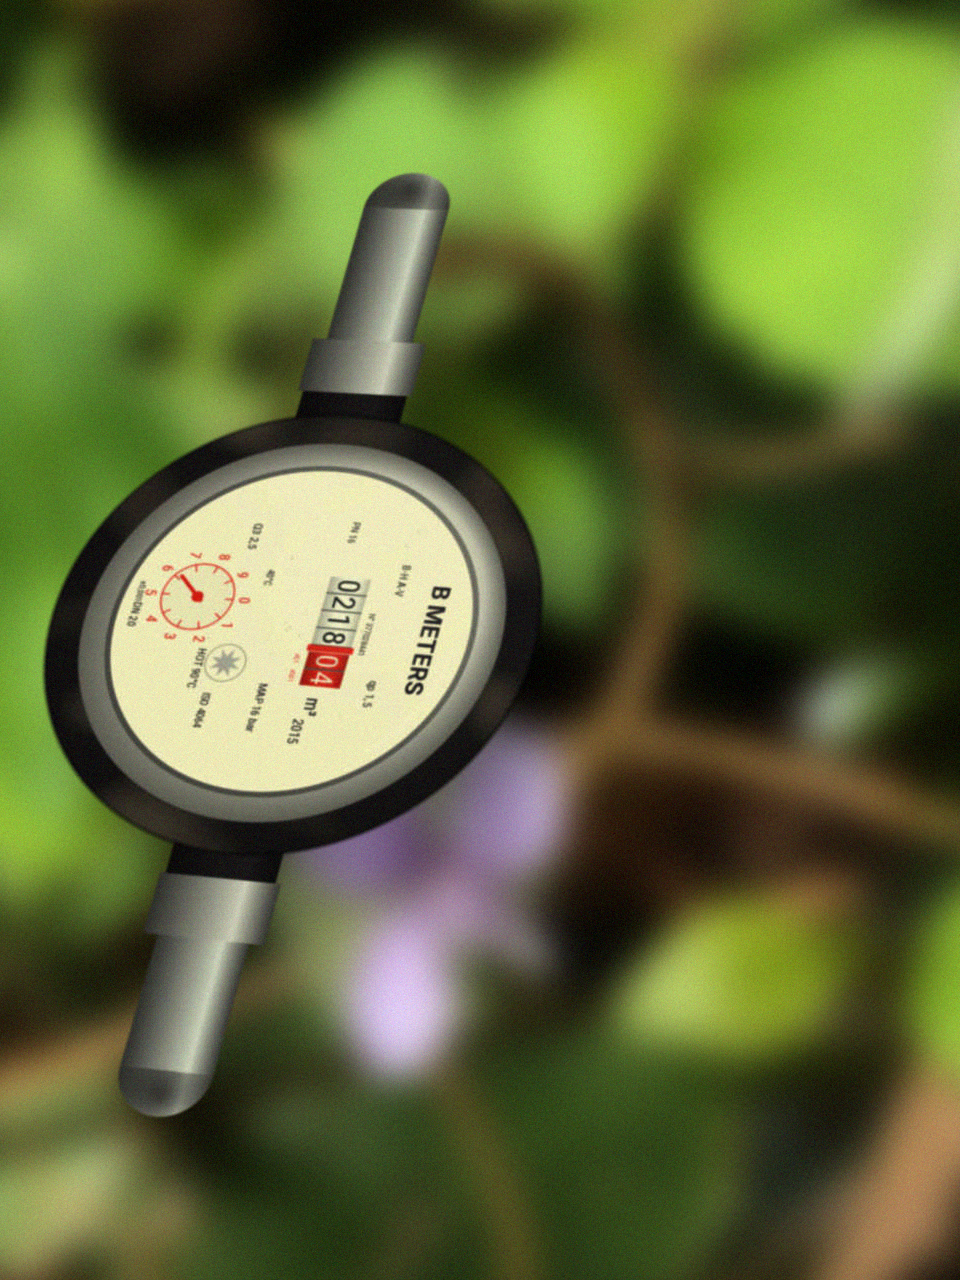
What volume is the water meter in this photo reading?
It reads 218.046 m³
